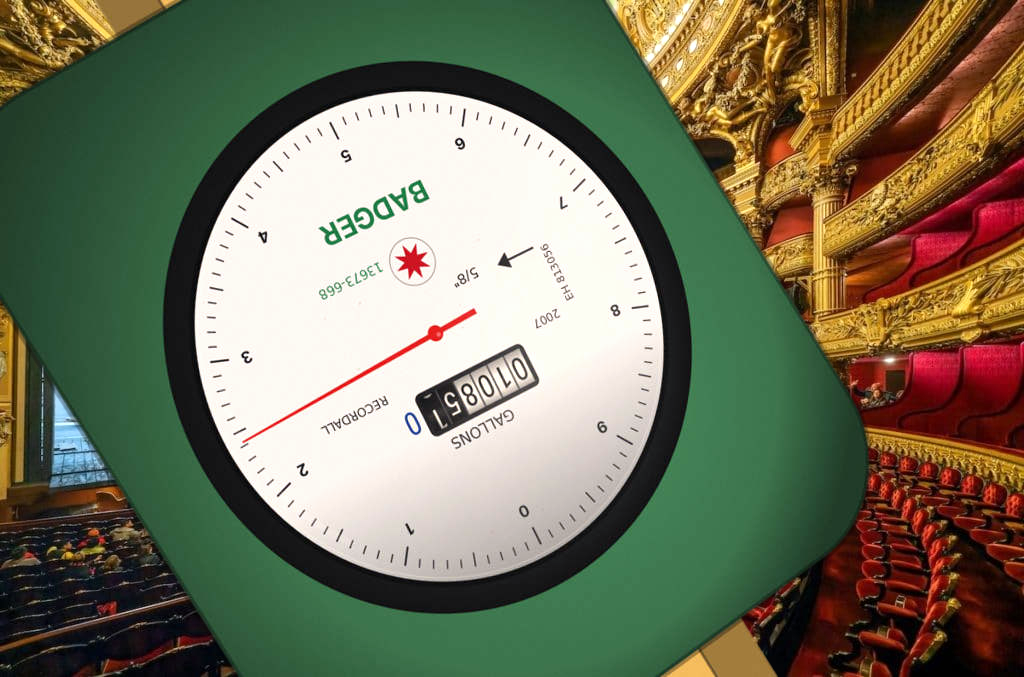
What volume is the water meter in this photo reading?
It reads 108512.4 gal
